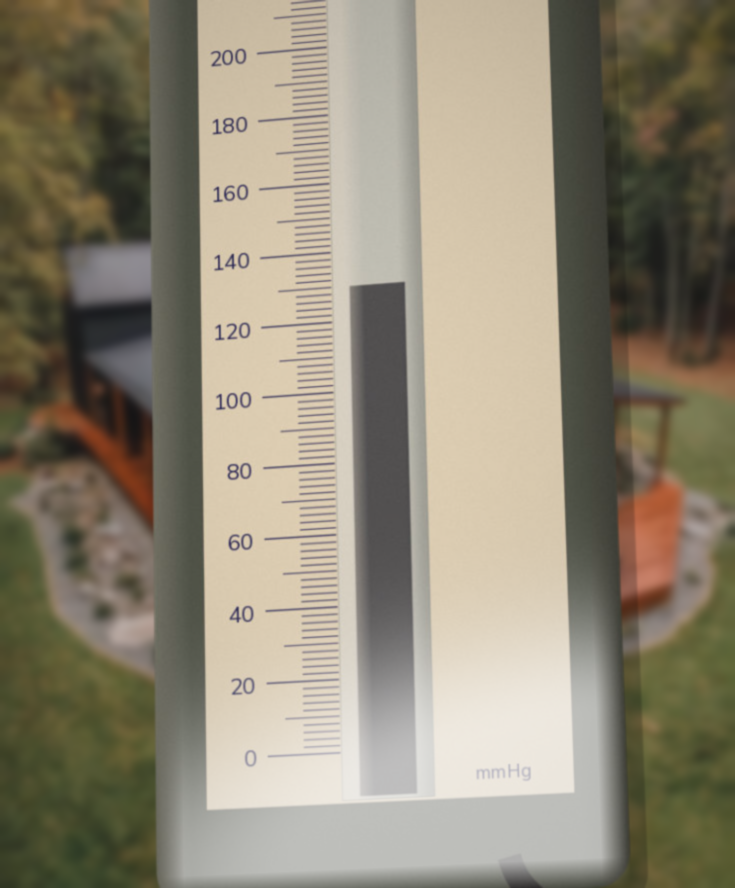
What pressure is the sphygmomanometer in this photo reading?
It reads 130 mmHg
